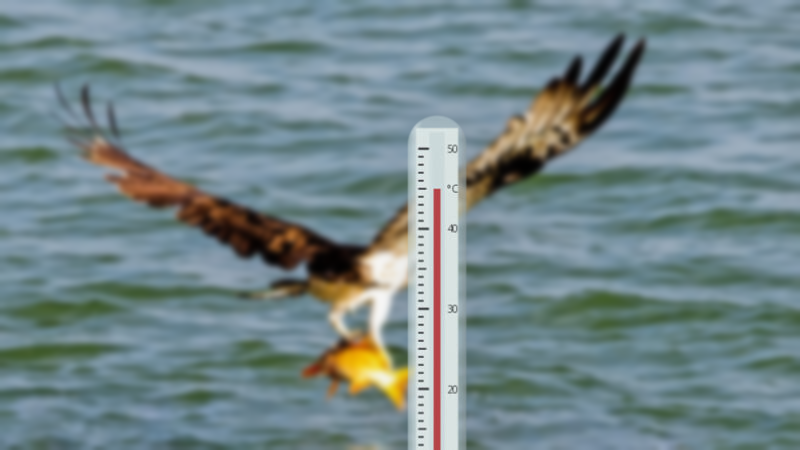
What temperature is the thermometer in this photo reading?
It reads 45 °C
